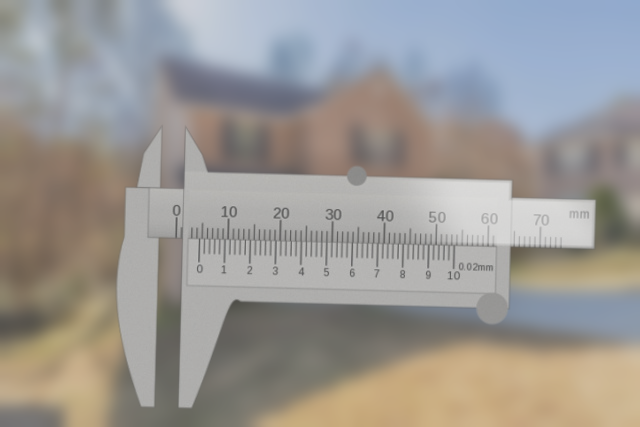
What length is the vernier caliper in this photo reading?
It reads 4.5 mm
